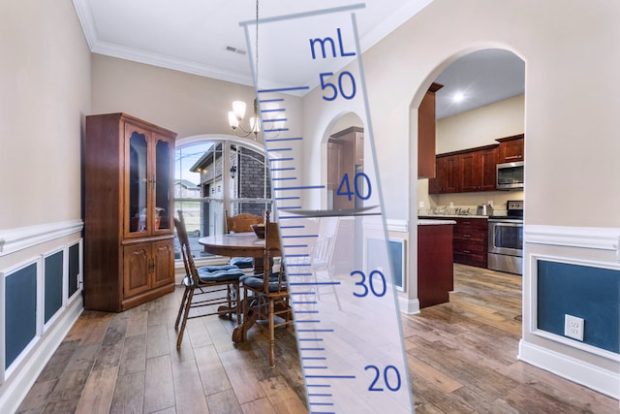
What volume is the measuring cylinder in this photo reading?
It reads 37 mL
